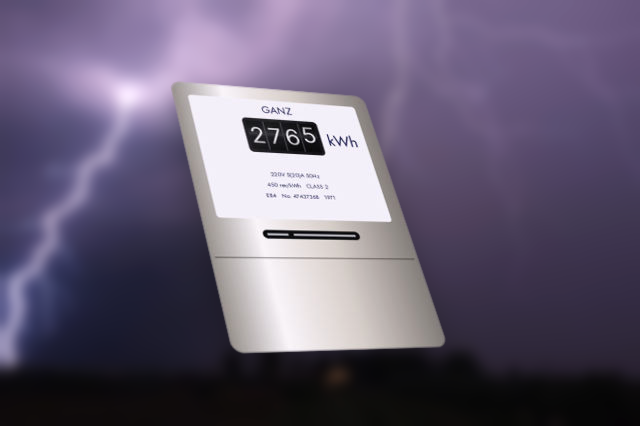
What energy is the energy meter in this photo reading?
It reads 2765 kWh
